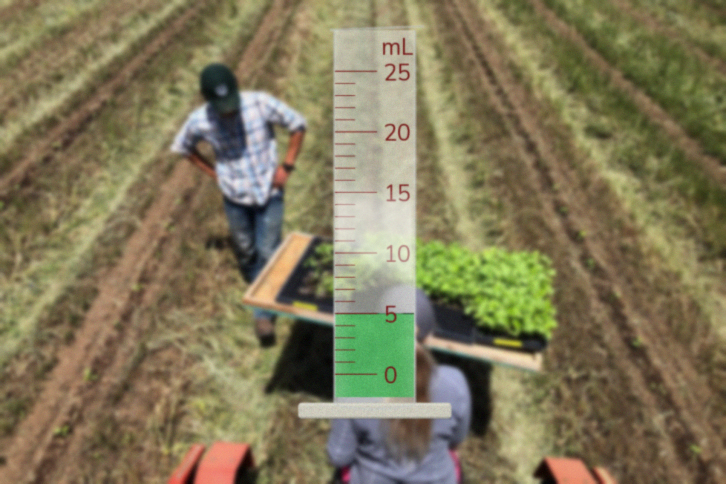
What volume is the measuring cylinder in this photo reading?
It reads 5 mL
